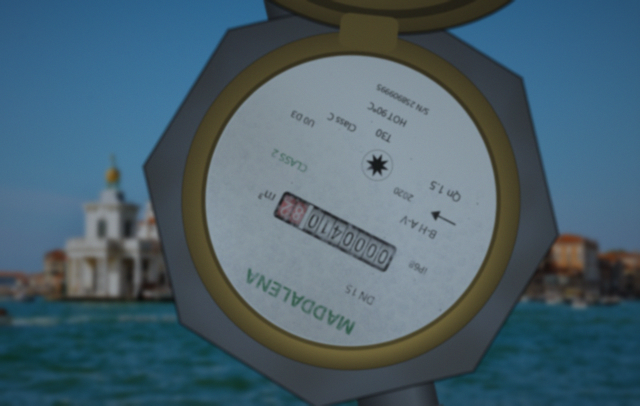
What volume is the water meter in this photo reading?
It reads 410.82 m³
